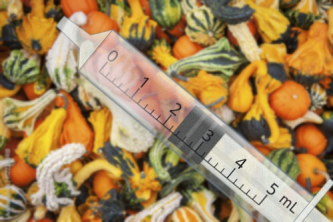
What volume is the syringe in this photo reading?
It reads 2.3 mL
